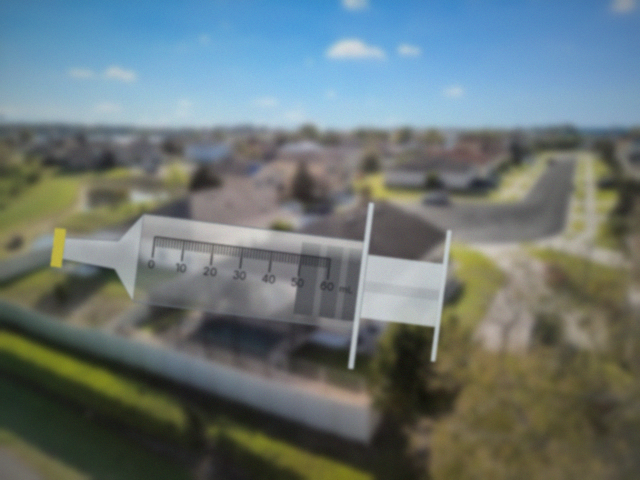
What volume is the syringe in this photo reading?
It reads 50 mL
